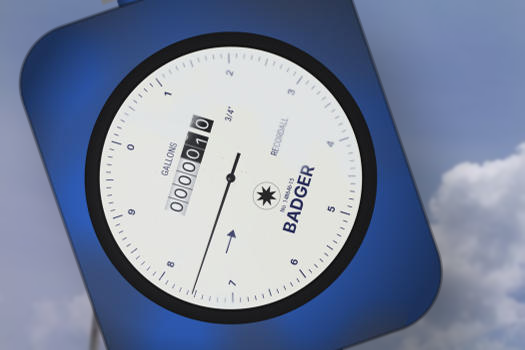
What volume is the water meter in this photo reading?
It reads 7.5 gal
